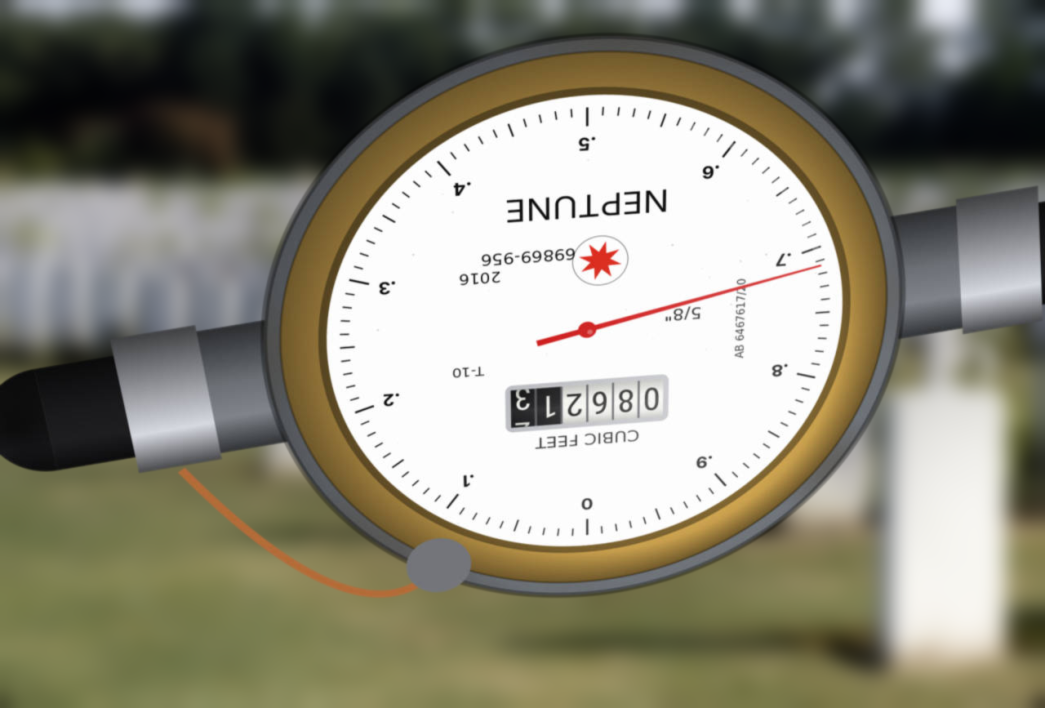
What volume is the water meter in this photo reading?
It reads 86212.71 ft³
